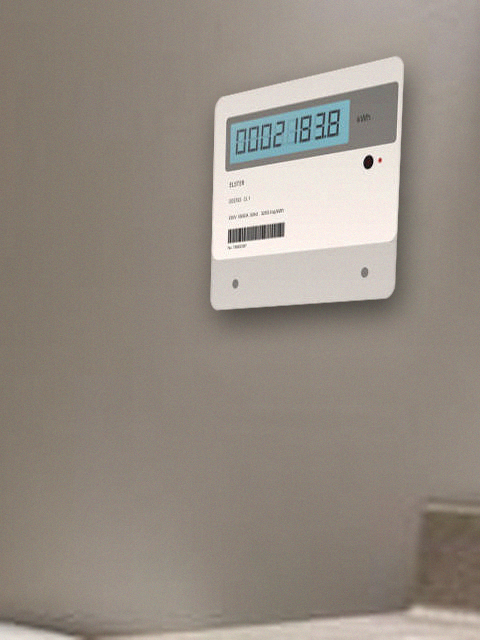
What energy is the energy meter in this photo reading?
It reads 2183.8 kWh
